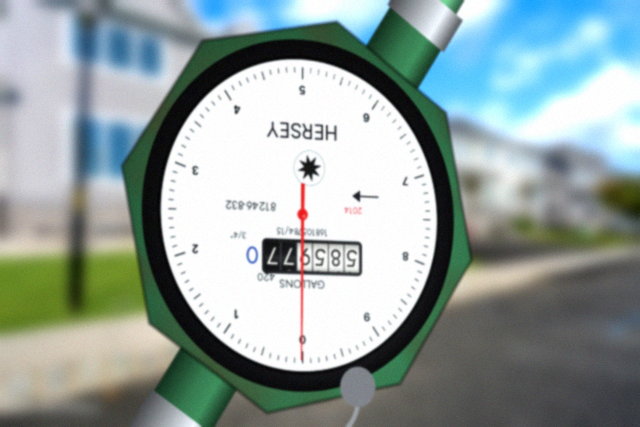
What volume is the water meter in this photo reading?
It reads 5859770.0 gal
